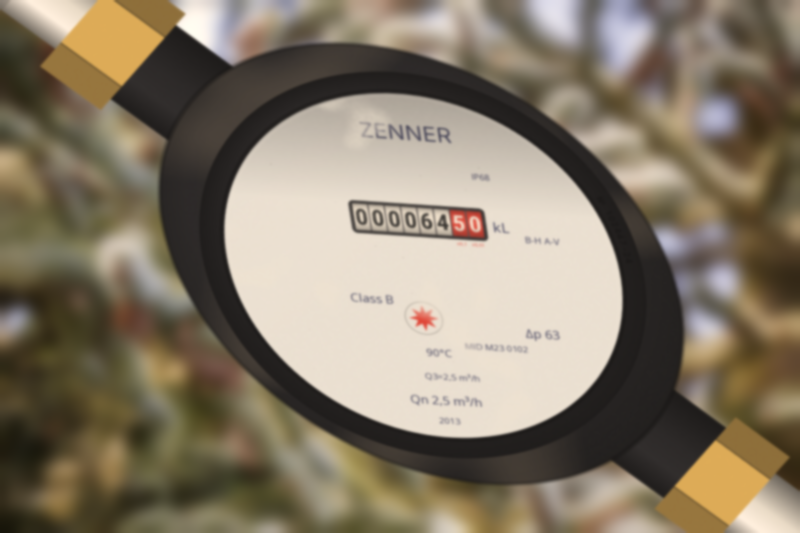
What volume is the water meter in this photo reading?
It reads 64.50 kL
